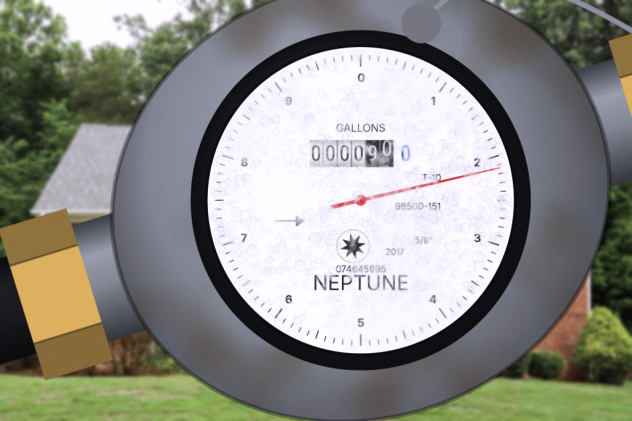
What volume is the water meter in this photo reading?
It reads 902.1 gal
